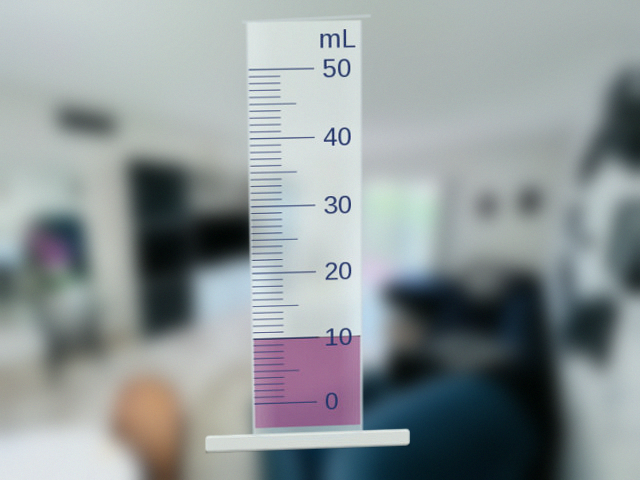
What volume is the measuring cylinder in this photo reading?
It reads 10 mL
